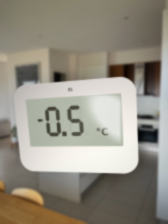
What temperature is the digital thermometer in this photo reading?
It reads -0.5 °C
